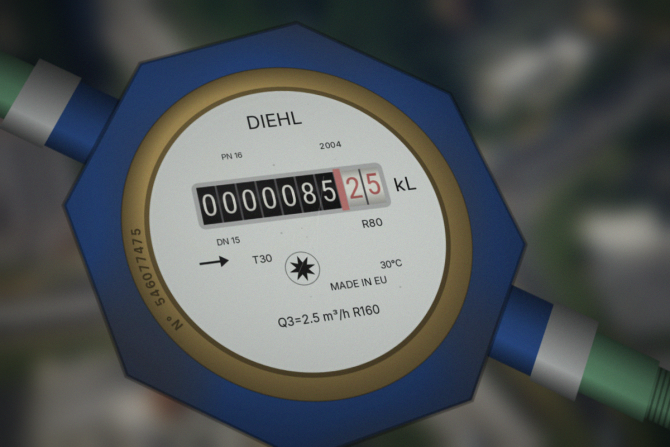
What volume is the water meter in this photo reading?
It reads 85.25 kL
